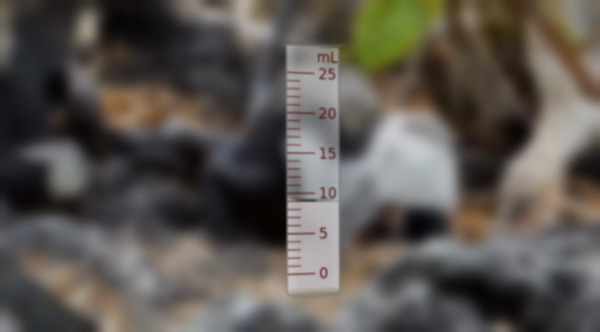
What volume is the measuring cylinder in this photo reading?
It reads 9 mL
